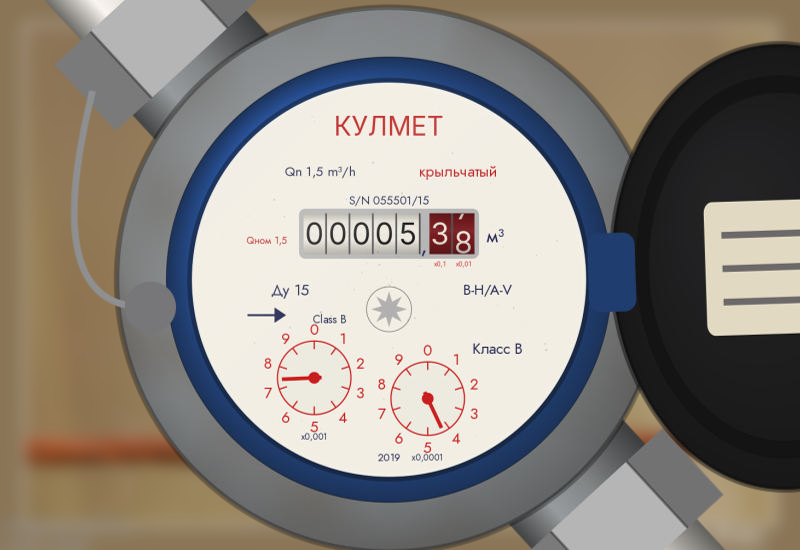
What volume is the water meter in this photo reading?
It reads 5.3774 m³
